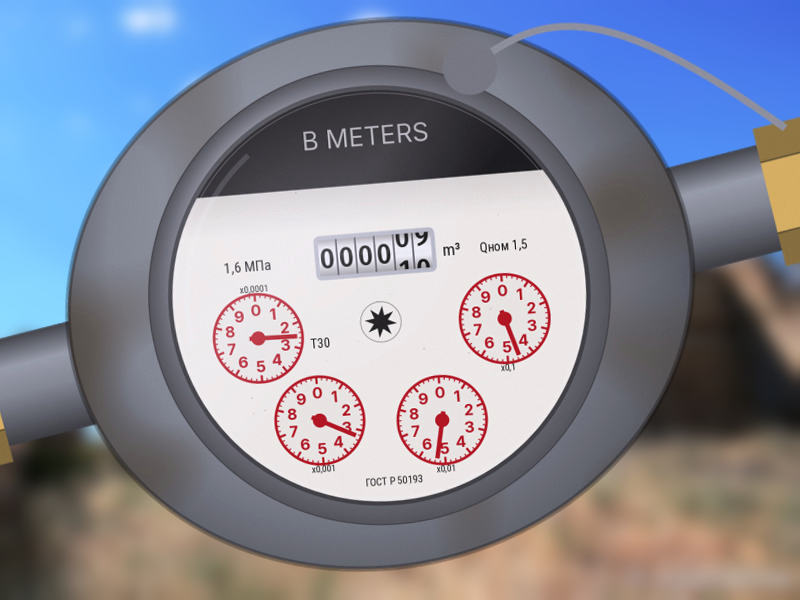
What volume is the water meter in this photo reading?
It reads 9.4532 m³
